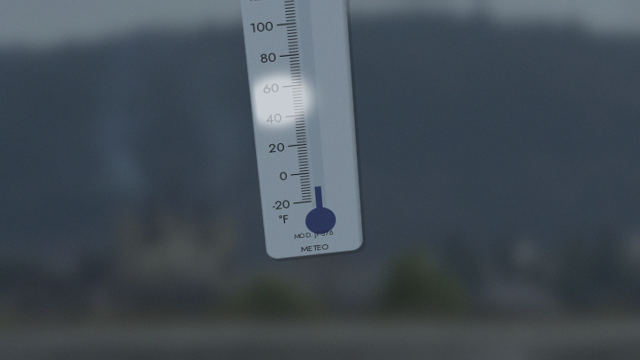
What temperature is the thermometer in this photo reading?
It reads -10 °F
